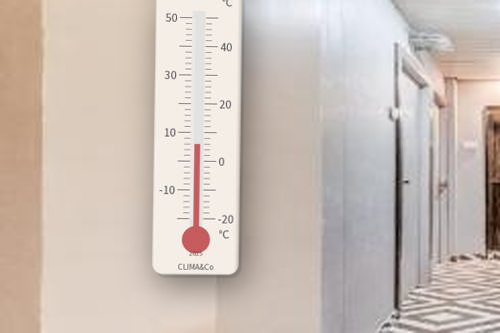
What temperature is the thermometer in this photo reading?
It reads 6 °C
